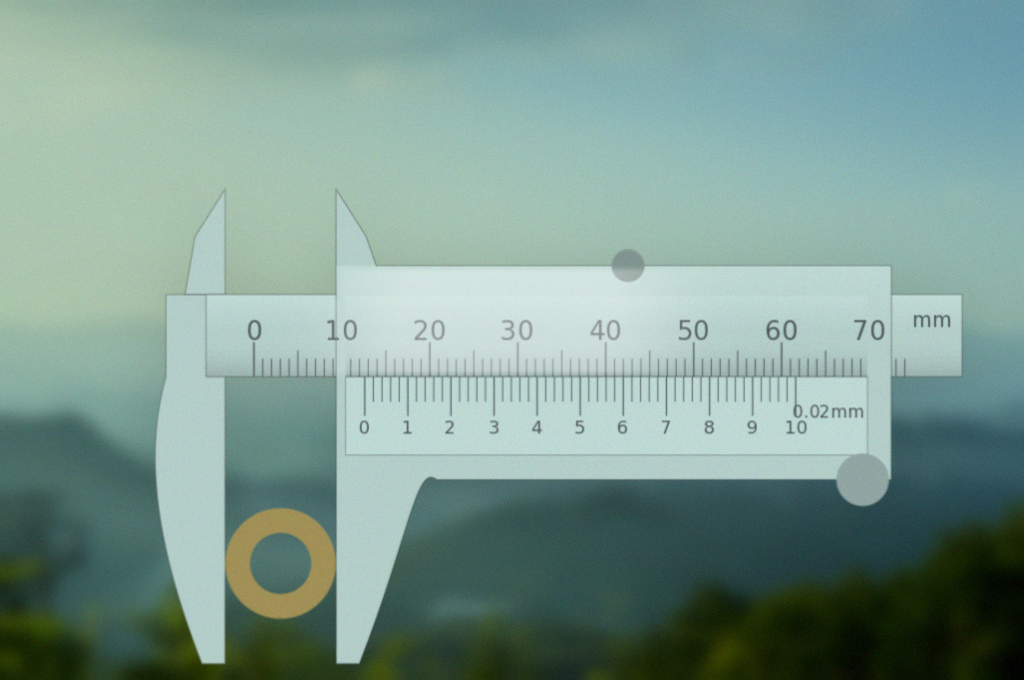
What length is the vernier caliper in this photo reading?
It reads 12.6 mm
